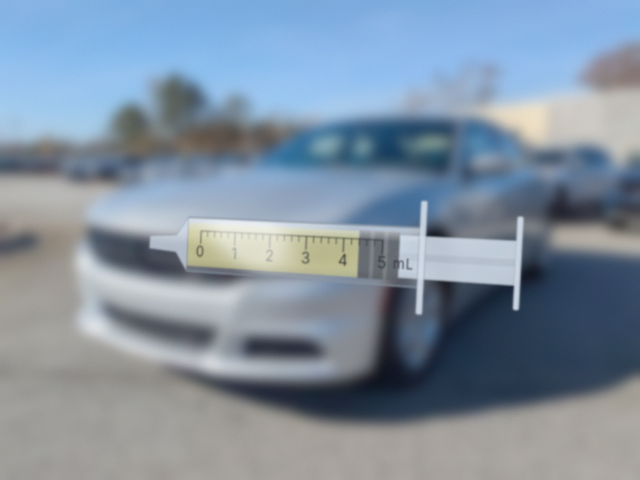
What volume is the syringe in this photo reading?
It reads 4.4 mL
